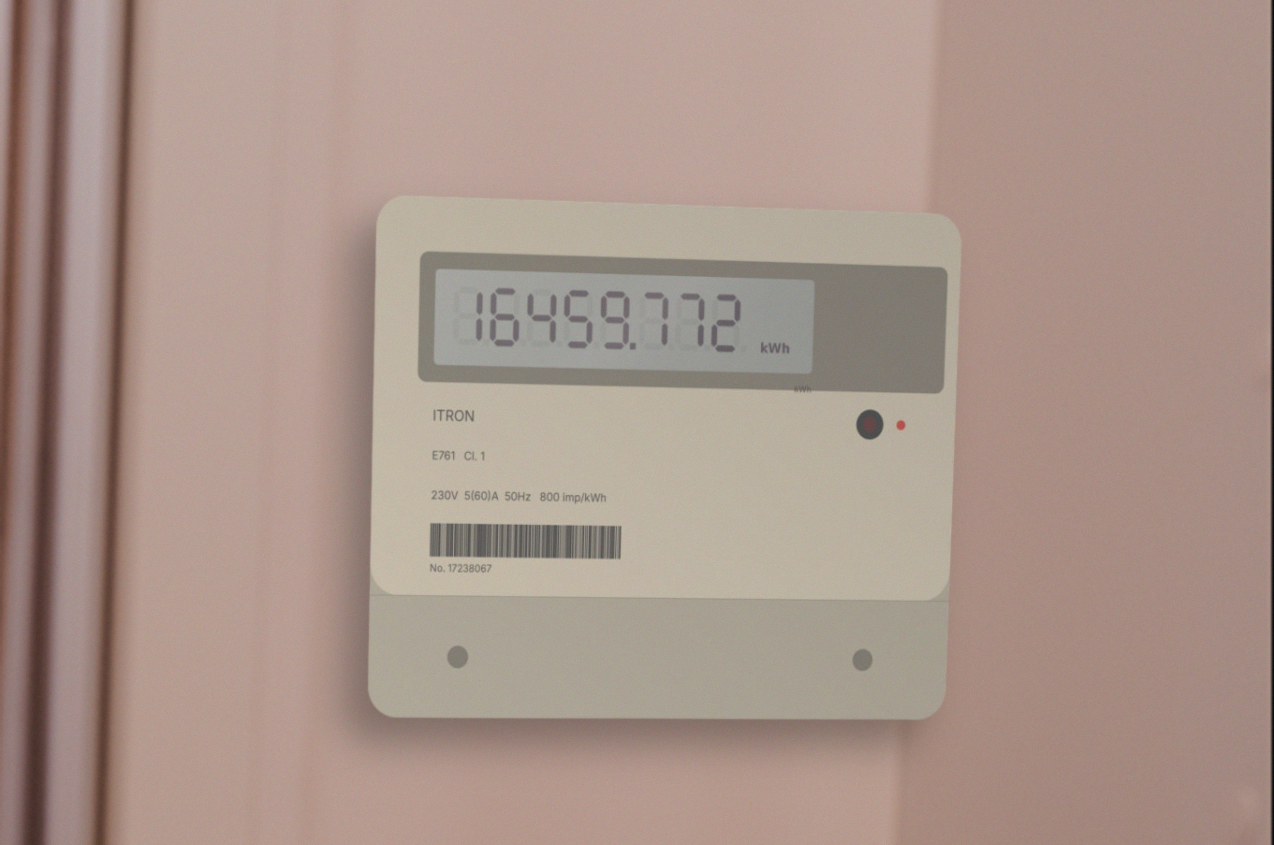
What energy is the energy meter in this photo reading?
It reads 16459.772 kWh
